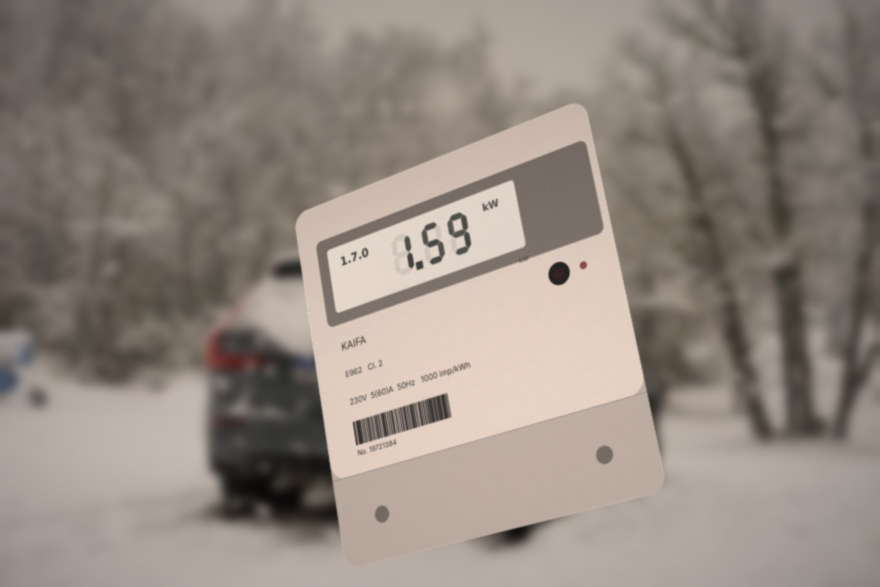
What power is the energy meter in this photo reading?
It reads 1.59 kW
